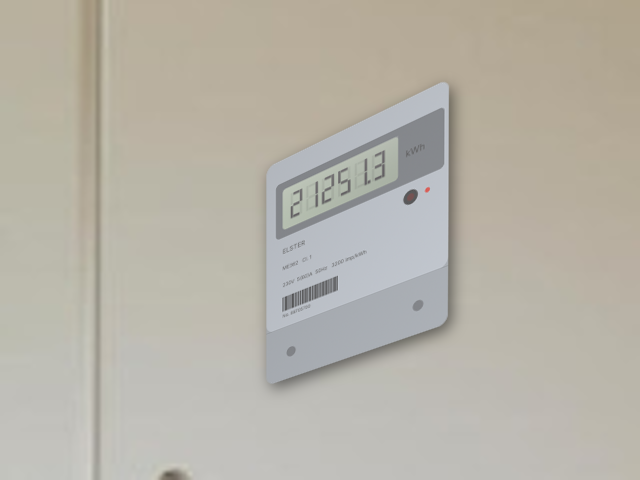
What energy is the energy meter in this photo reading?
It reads 21251.3 kWh
